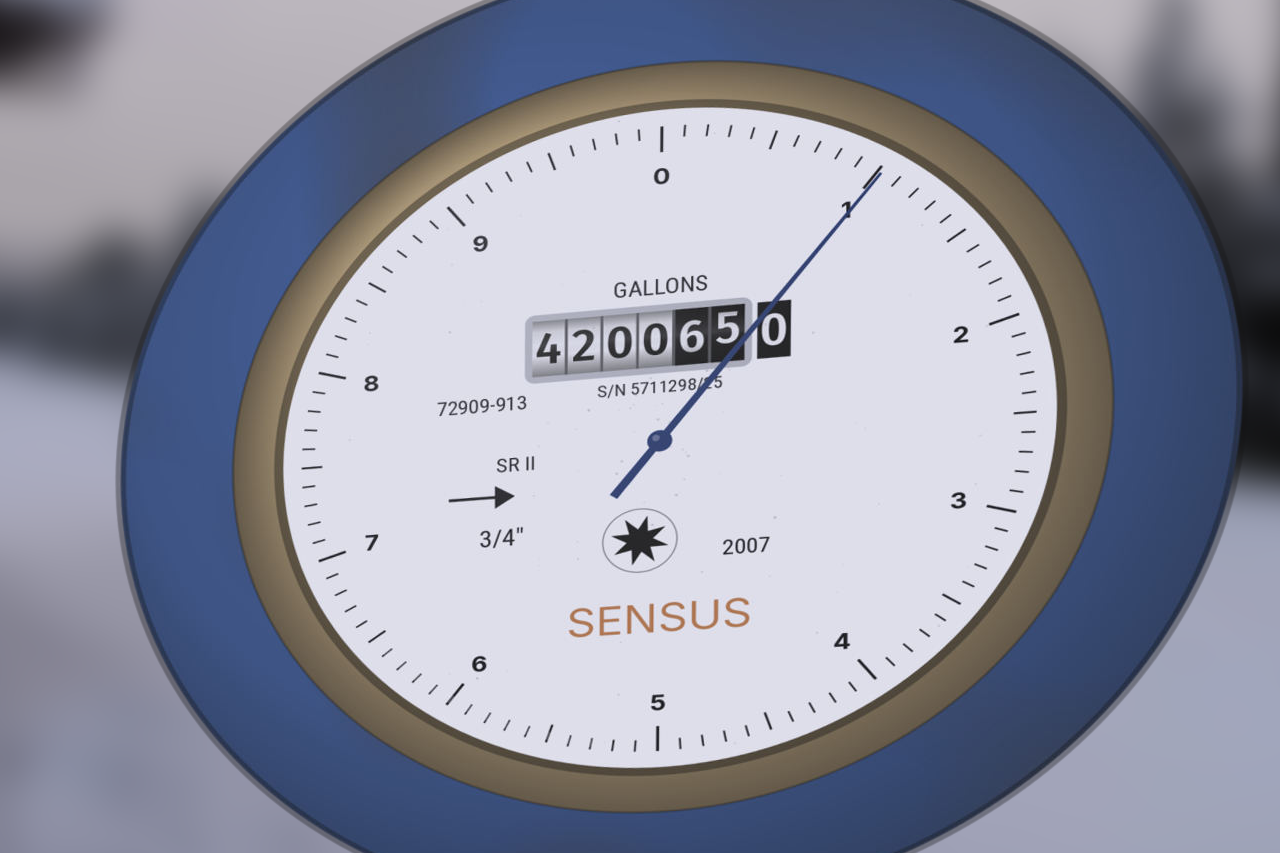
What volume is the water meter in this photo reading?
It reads 4200651.0 gal
